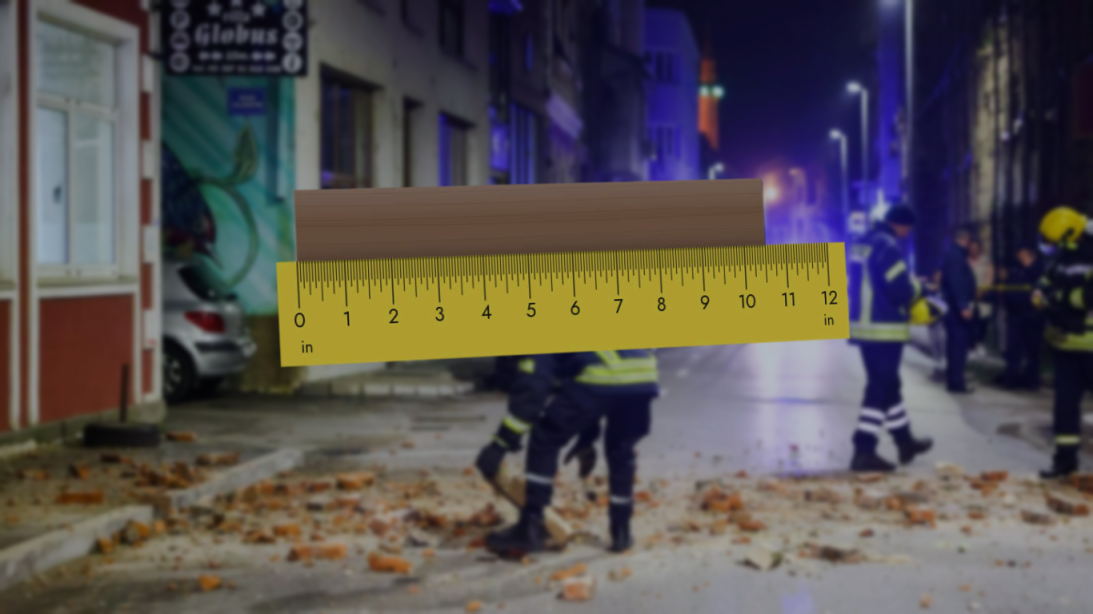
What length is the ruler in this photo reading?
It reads 10.5 in
